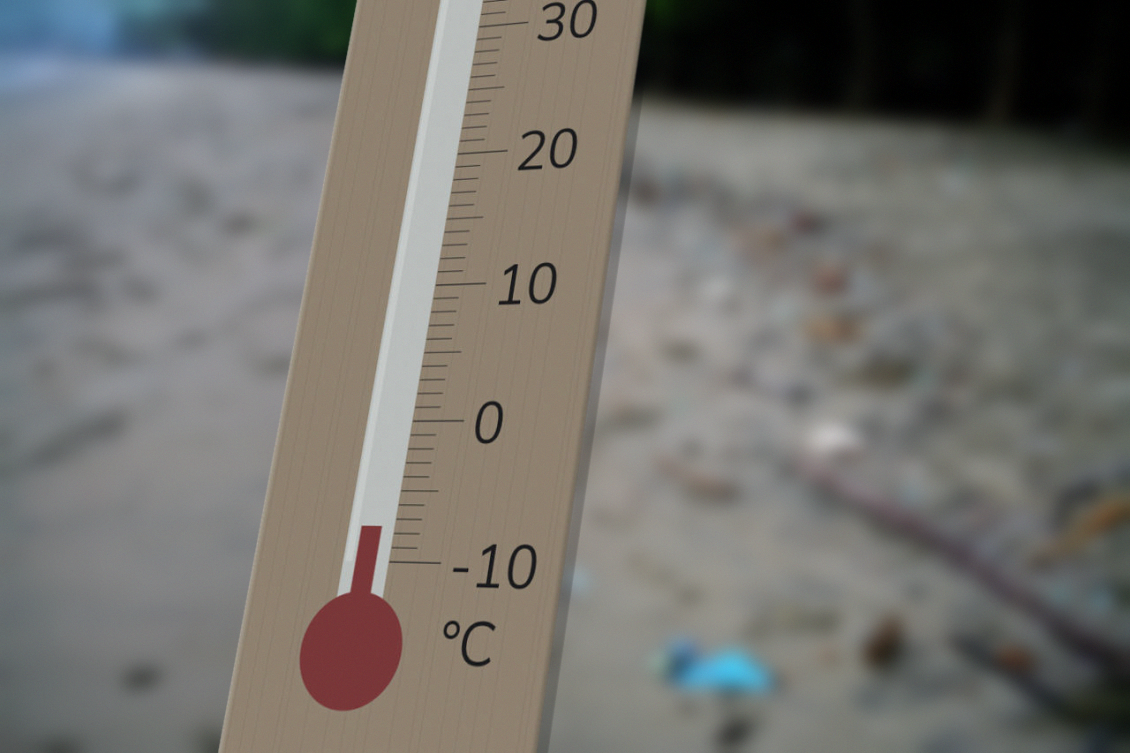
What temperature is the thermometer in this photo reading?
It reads -7.5 °C
